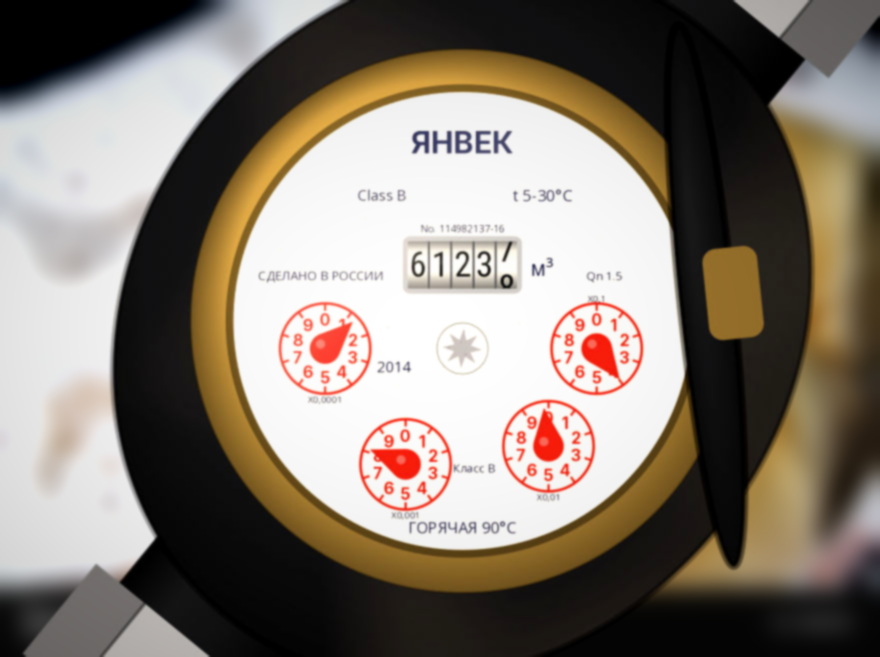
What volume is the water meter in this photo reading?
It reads 61237.3981 m³
